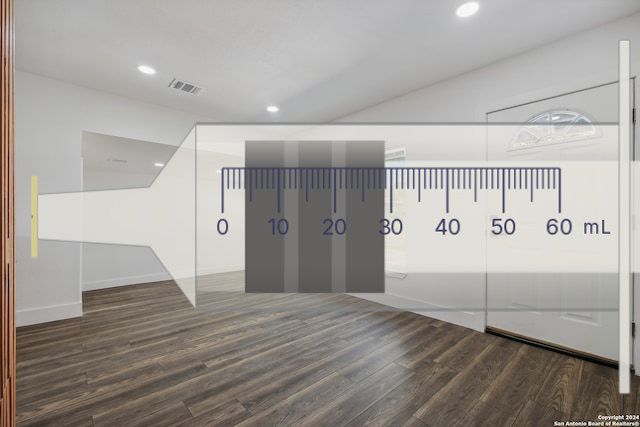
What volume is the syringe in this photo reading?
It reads 4 mL
